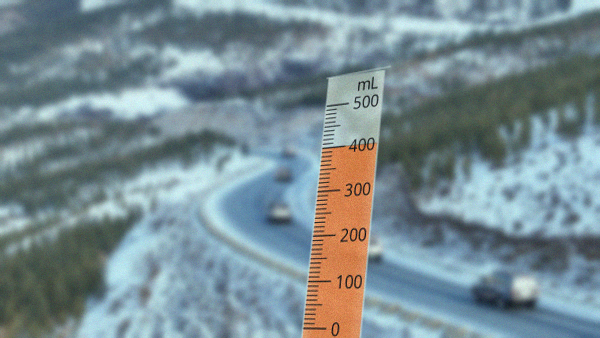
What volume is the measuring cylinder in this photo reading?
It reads 400 mL
